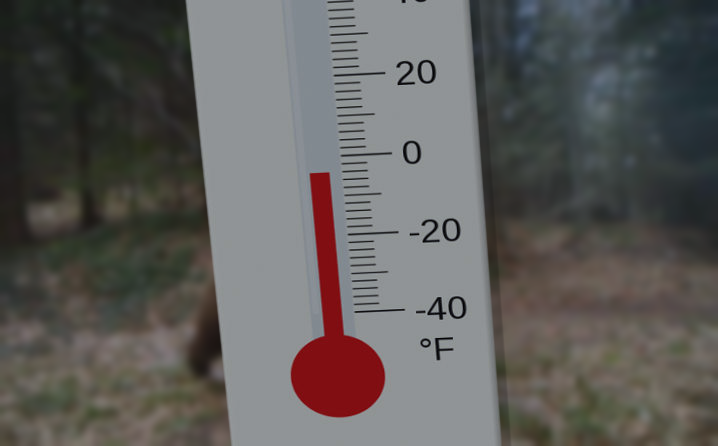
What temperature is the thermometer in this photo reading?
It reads -4 °F
